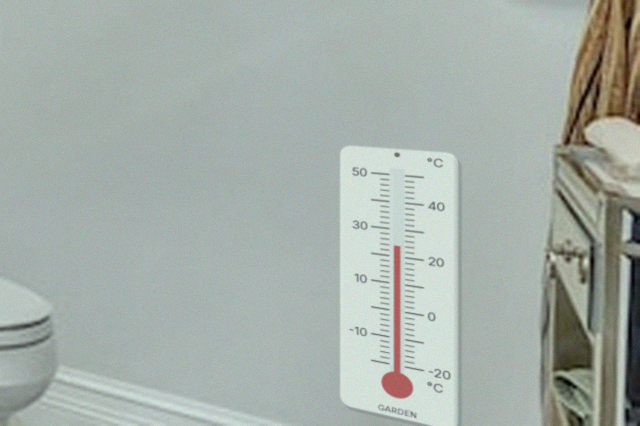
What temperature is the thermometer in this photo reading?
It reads 24 °C
